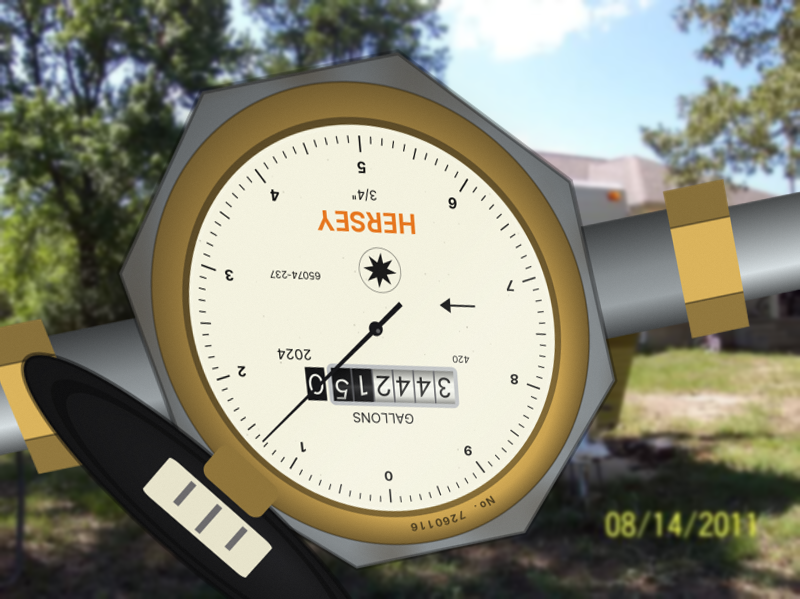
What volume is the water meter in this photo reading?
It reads 3442151.3 gal
